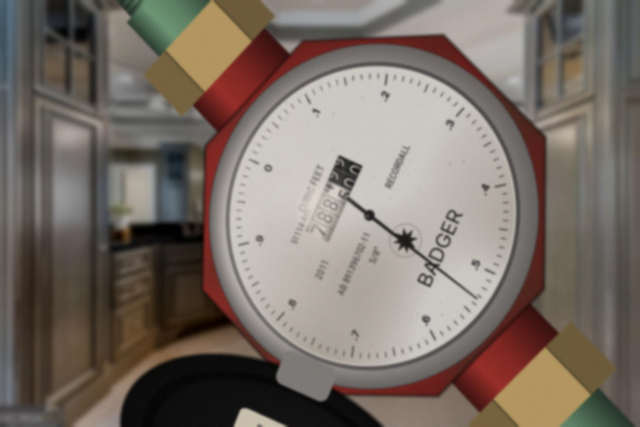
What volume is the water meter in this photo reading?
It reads 788499.53 ft³
